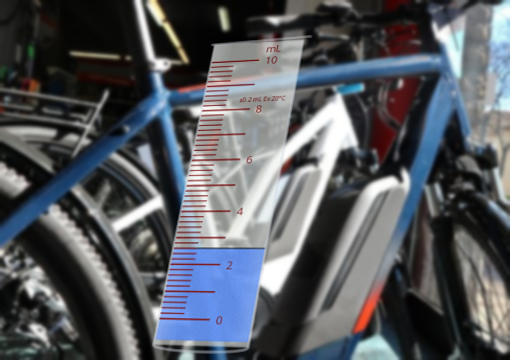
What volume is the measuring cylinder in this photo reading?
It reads 2.6 mL
